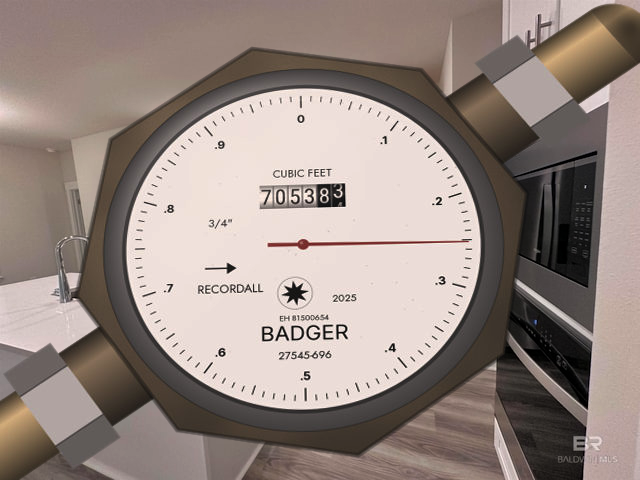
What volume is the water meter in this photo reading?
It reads 705383.25 ft³
